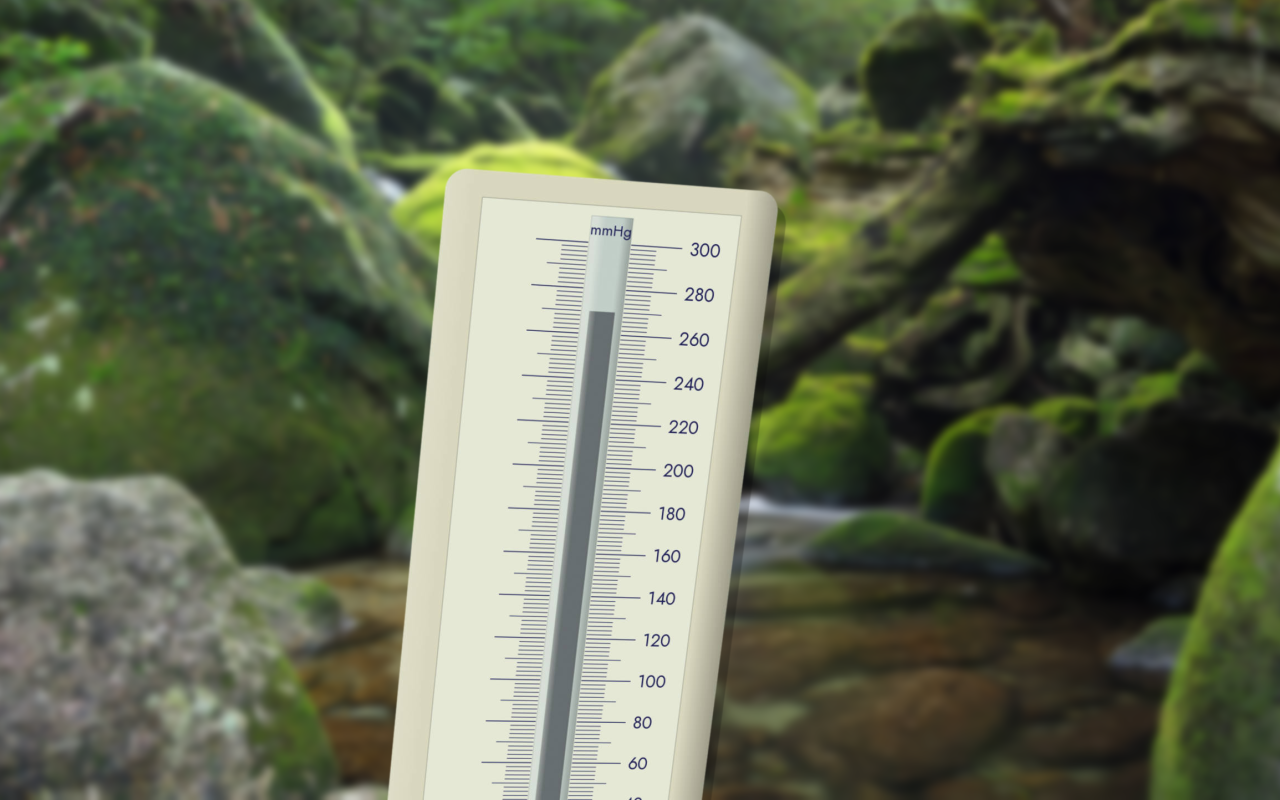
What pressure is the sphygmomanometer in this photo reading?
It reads 270 mmHg
